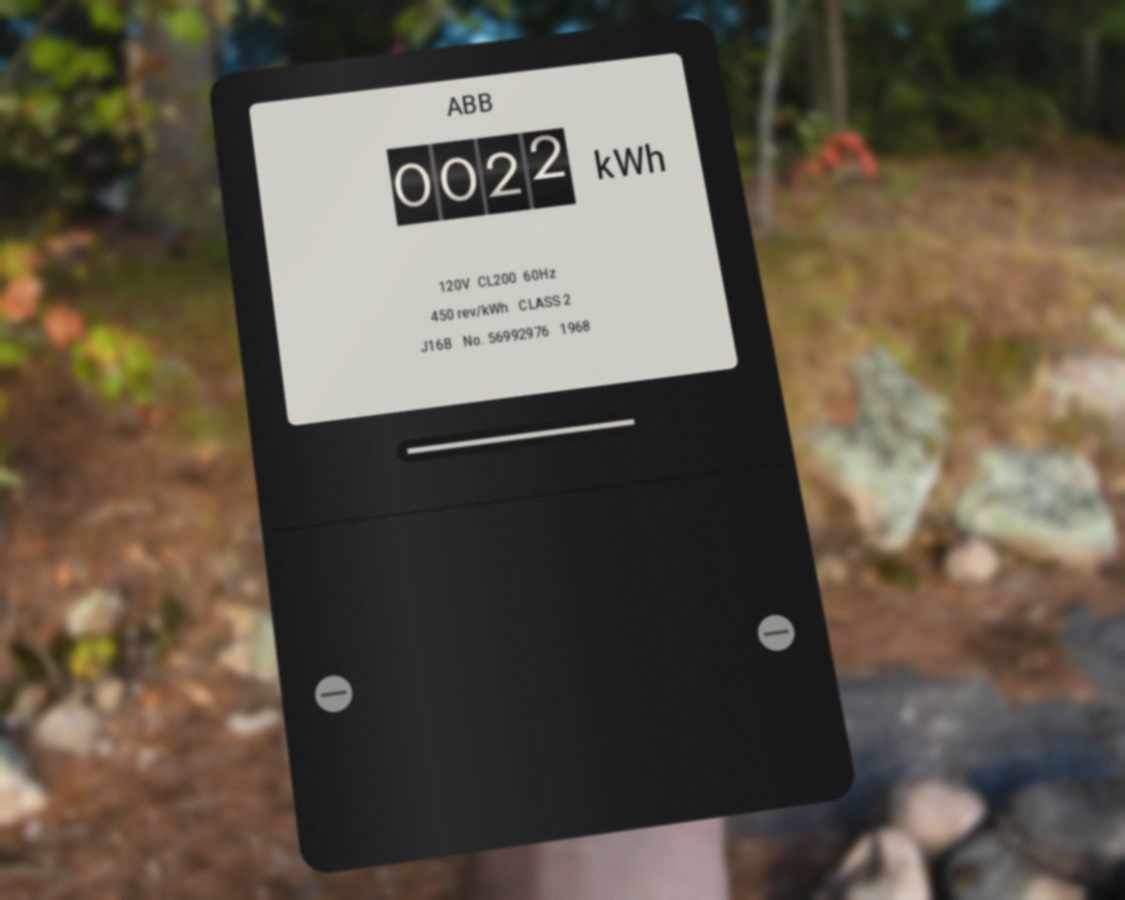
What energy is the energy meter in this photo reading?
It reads 22 kWh
